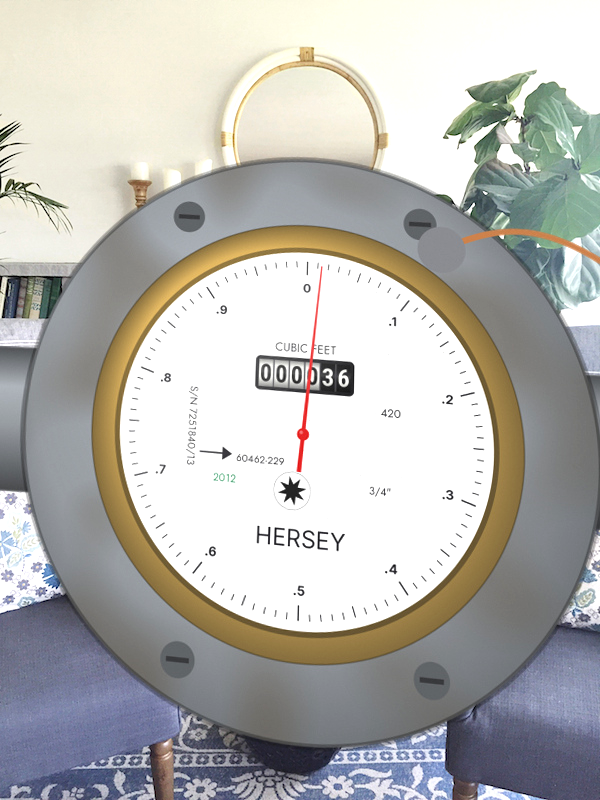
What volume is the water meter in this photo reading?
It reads 36.01 ft³
